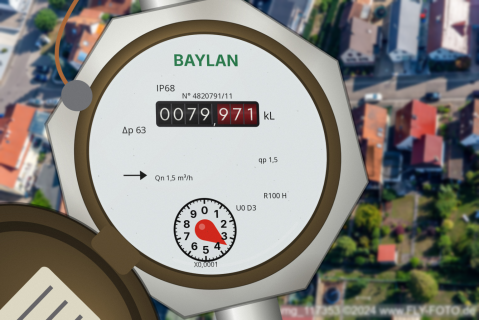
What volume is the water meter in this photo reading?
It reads 79.9713 kL
